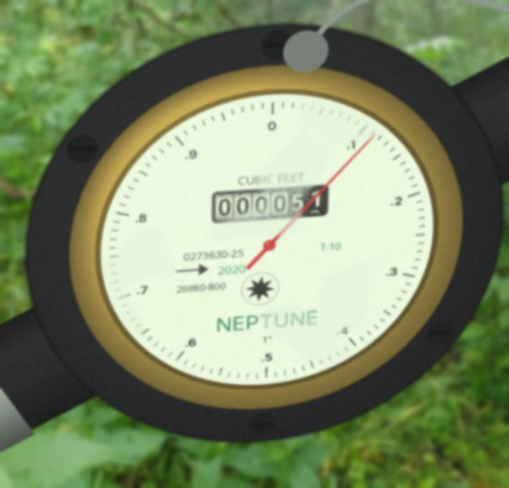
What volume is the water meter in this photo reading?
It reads 51.11 ft³
